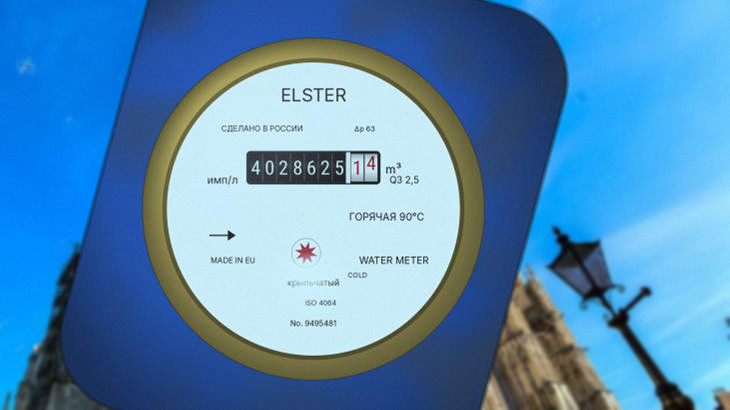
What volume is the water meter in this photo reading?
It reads 4028625.14 m³
